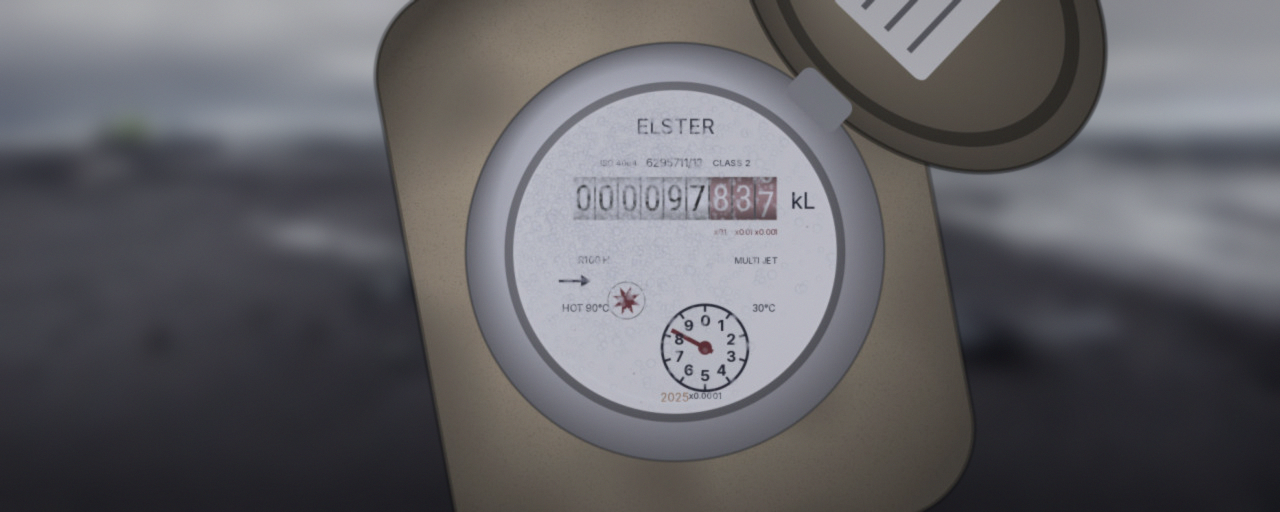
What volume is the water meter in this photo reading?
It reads 97.8368 kL
